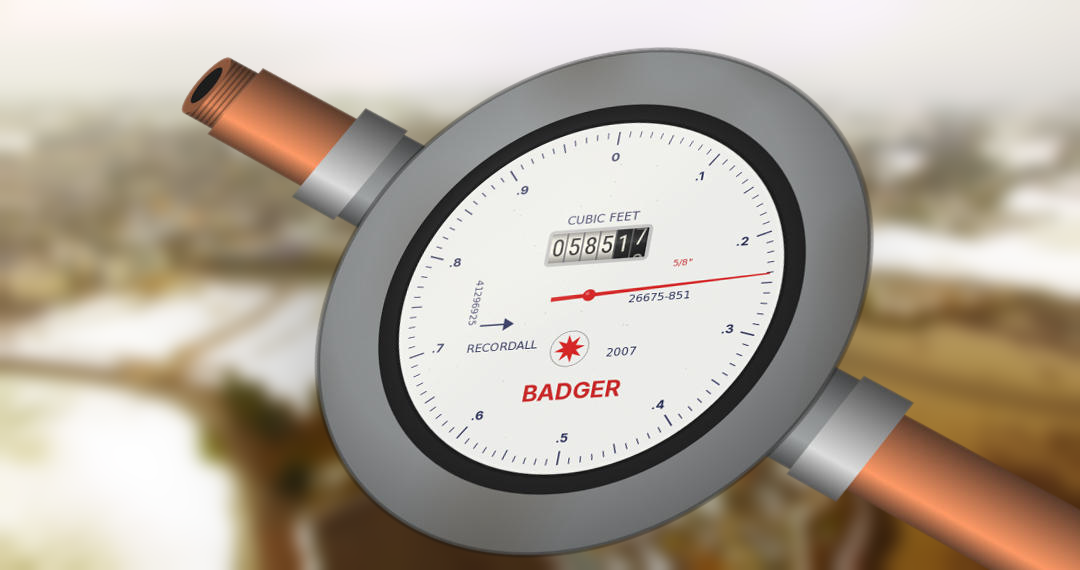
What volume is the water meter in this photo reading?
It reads 58517.24 ft³
